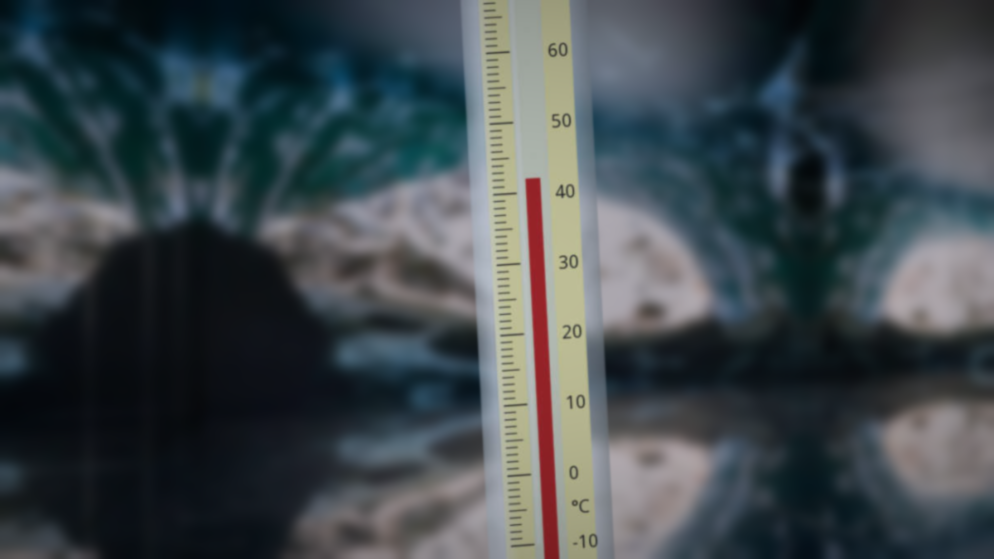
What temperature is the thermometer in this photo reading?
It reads 42 °C
